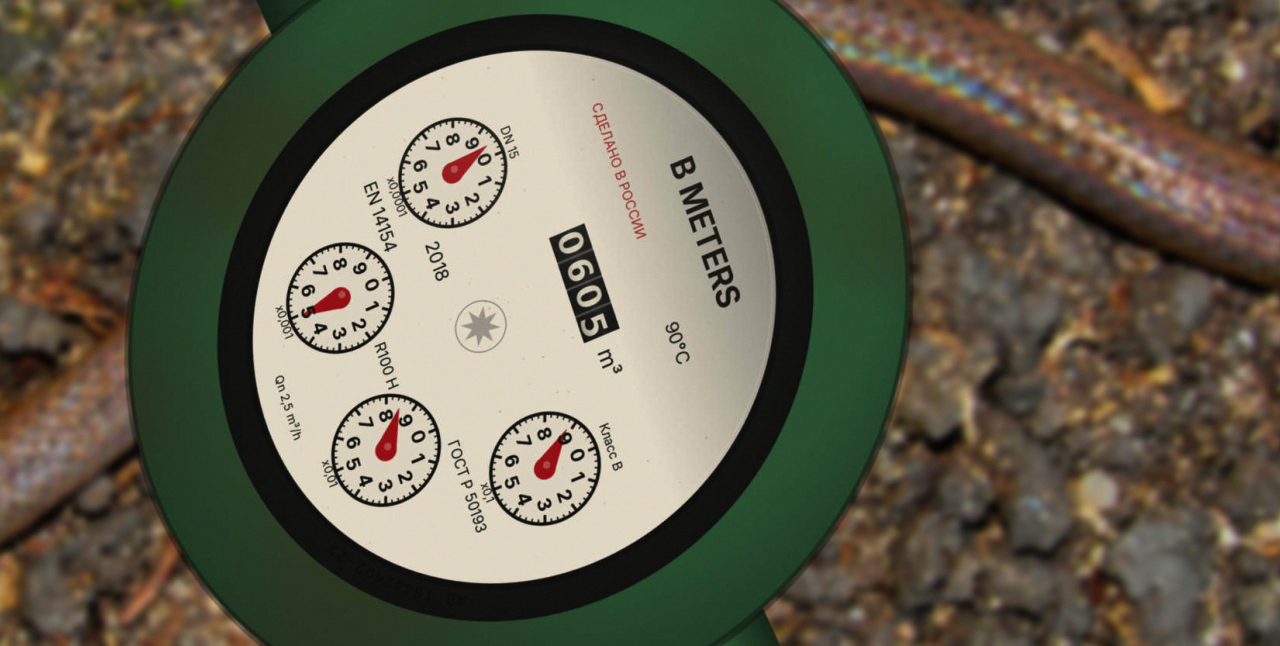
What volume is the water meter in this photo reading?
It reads 604.8849 m³
